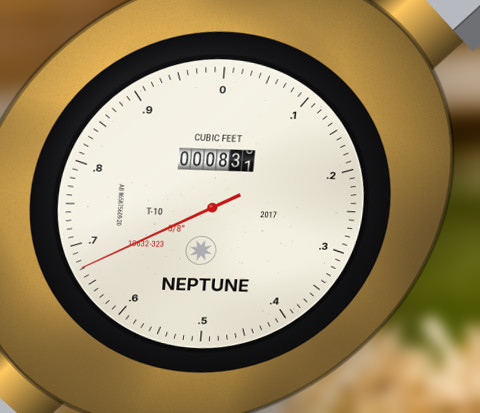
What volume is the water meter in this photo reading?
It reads 830.67 ft³
